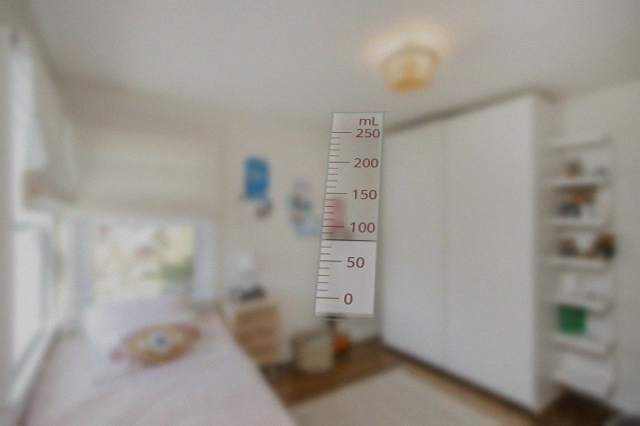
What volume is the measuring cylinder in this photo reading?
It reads 80 mL
